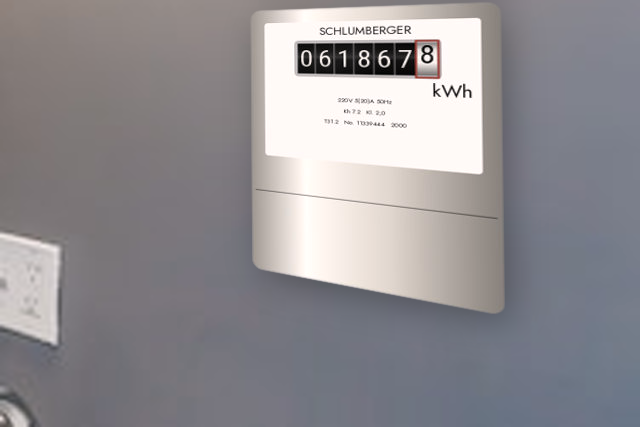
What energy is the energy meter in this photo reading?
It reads 61867.8 kWh
